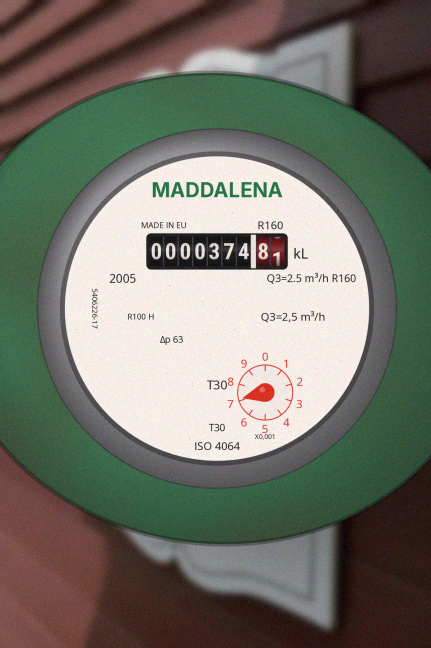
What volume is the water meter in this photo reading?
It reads 374.807 kL
